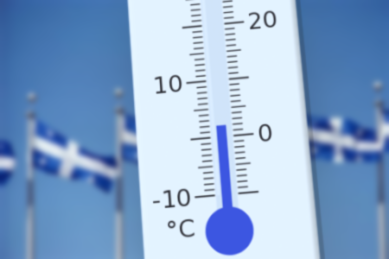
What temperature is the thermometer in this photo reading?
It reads 2 °C
